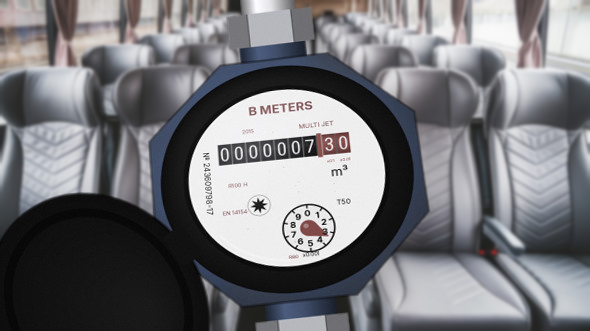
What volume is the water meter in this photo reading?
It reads 7.303 m³
